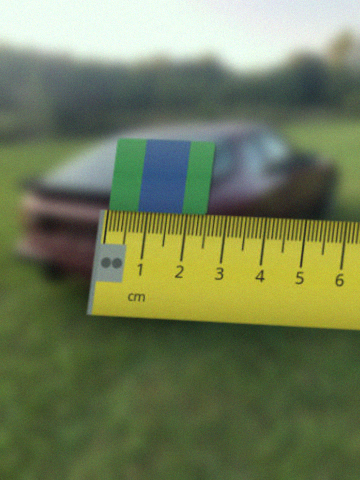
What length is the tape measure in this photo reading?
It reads 2.5 cm
